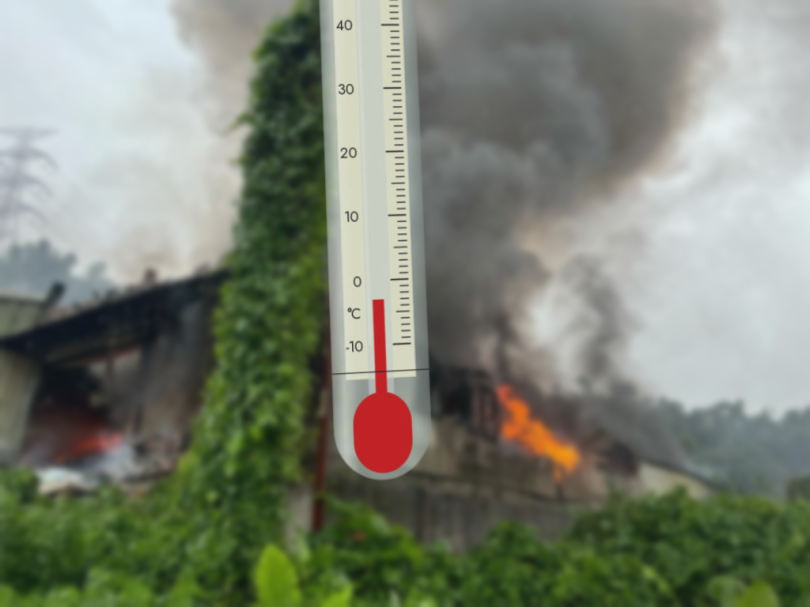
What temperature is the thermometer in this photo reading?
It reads -3 °C
